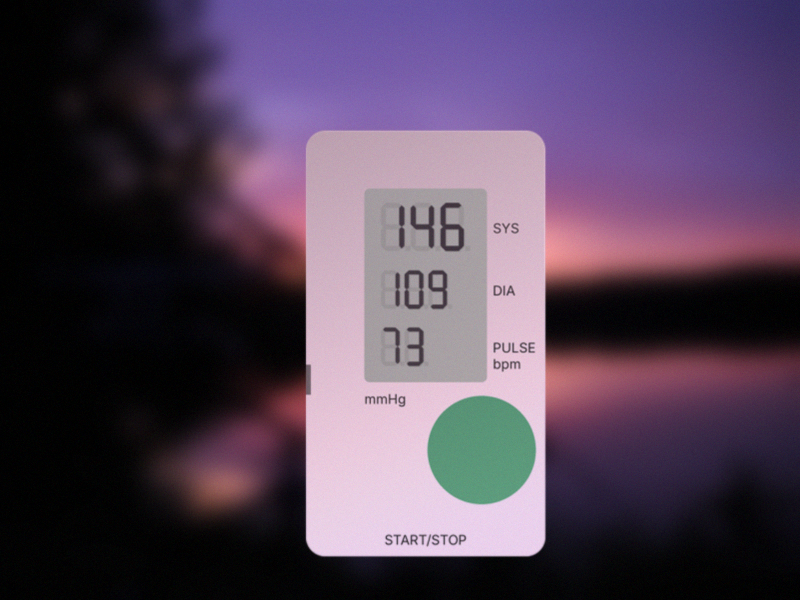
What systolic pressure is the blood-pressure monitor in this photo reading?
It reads 146 mmHg
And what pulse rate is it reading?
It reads 73 bpm
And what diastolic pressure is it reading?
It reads 109 mmHg
